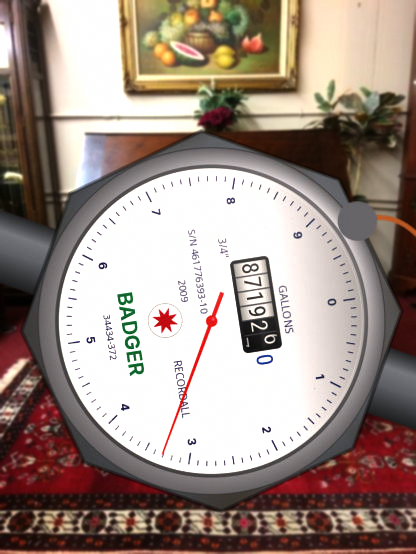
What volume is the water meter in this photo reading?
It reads 8719263.3 gal
